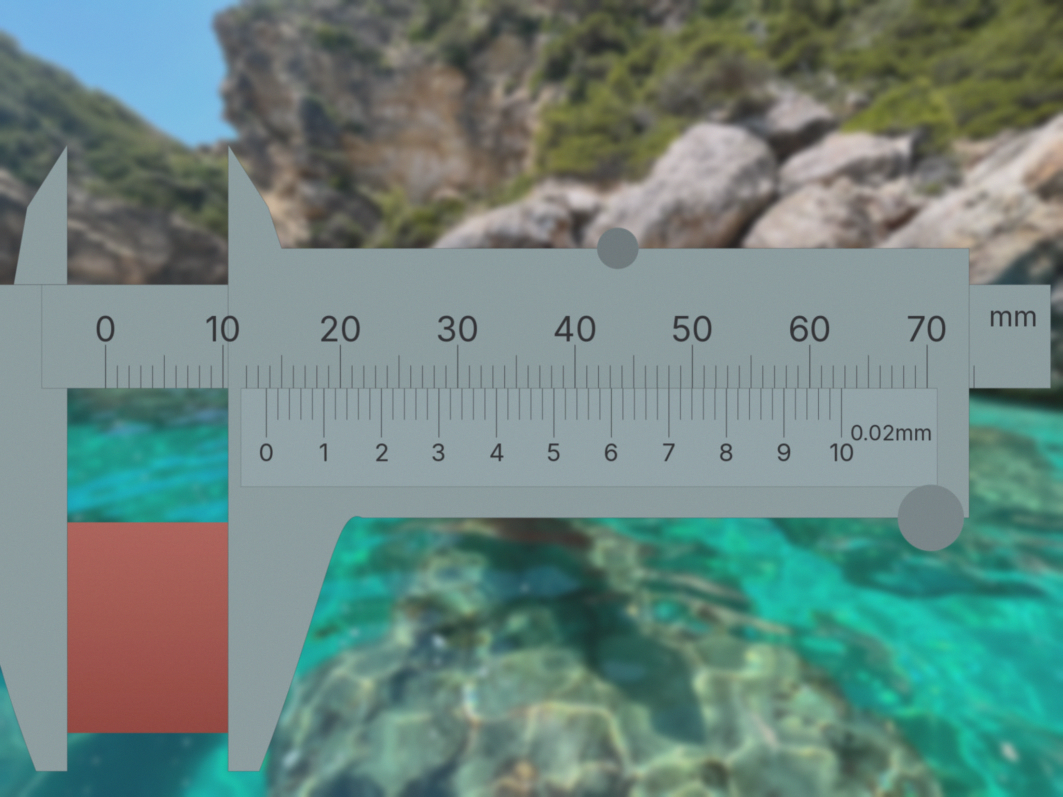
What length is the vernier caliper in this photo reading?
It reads 13.7 mm
